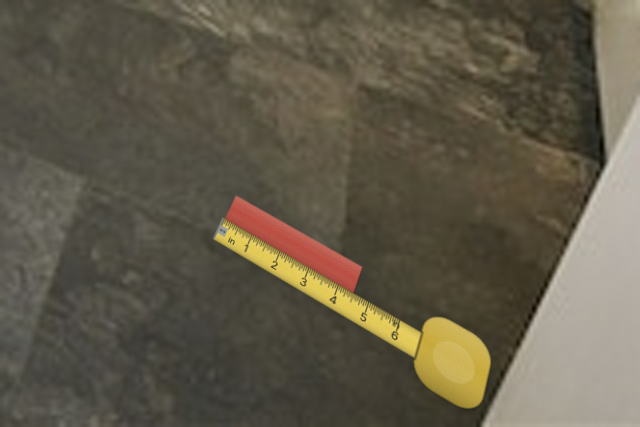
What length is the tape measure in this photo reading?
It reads 4.5 in
